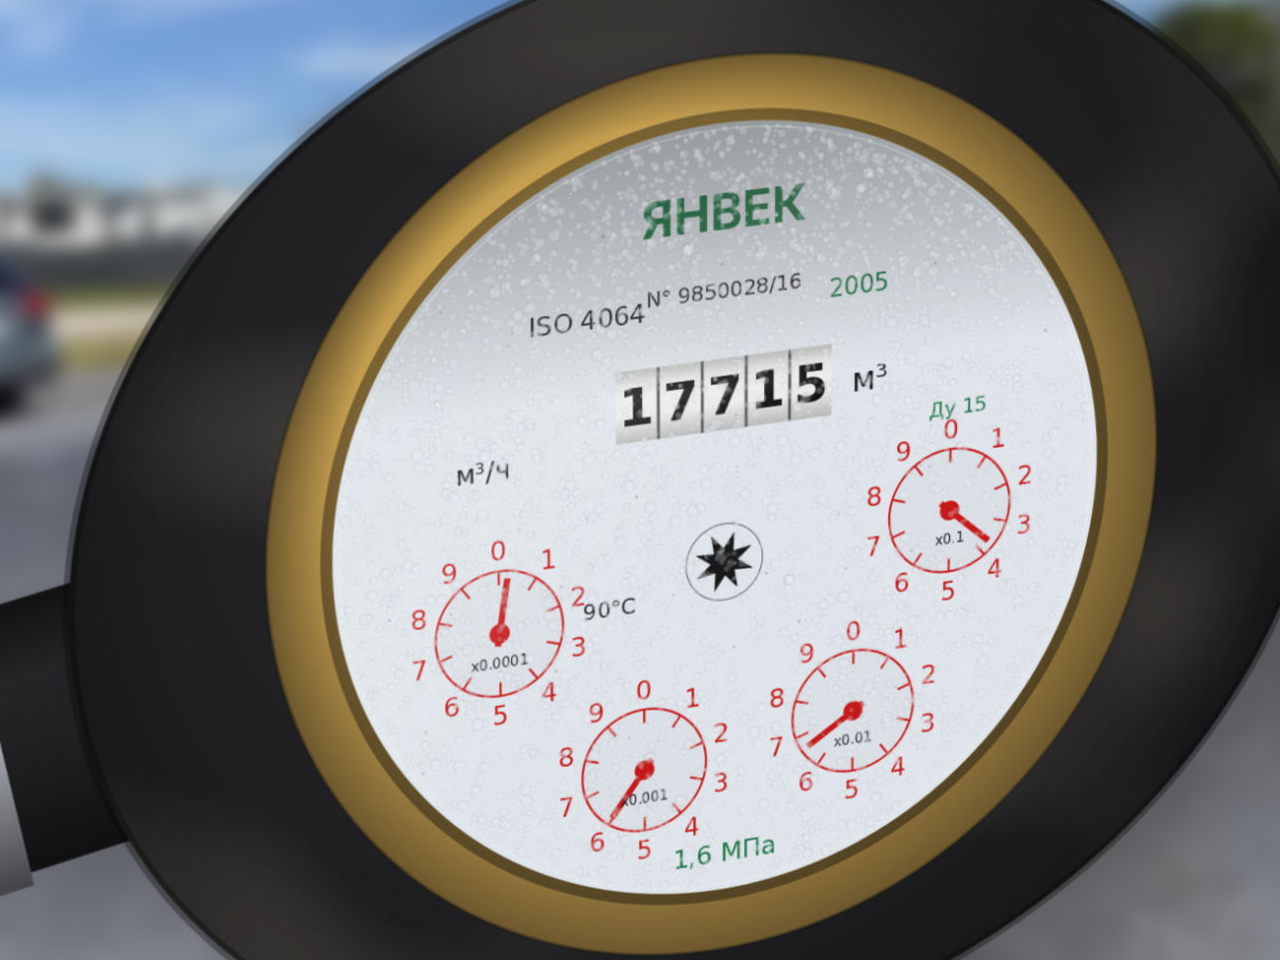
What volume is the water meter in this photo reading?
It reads 17715.3660 m³
